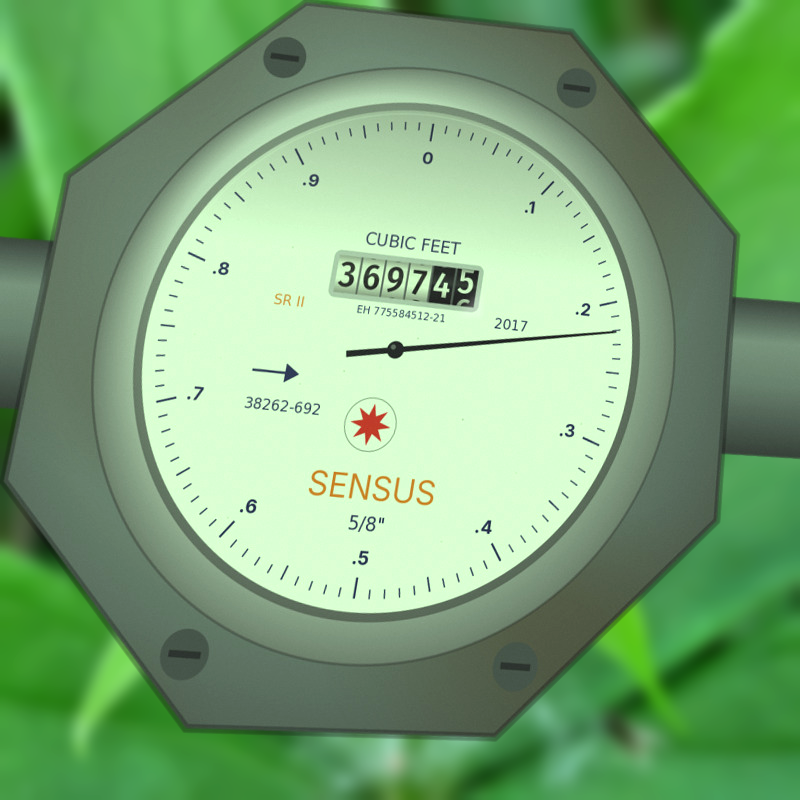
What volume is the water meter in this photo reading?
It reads 369745.22 ft³
